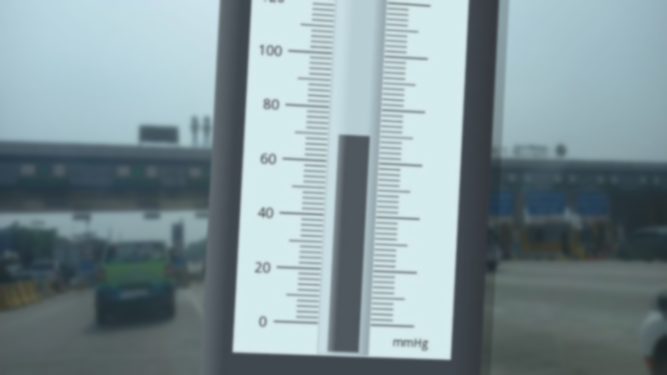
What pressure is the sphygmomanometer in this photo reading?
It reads 70 mmHg
